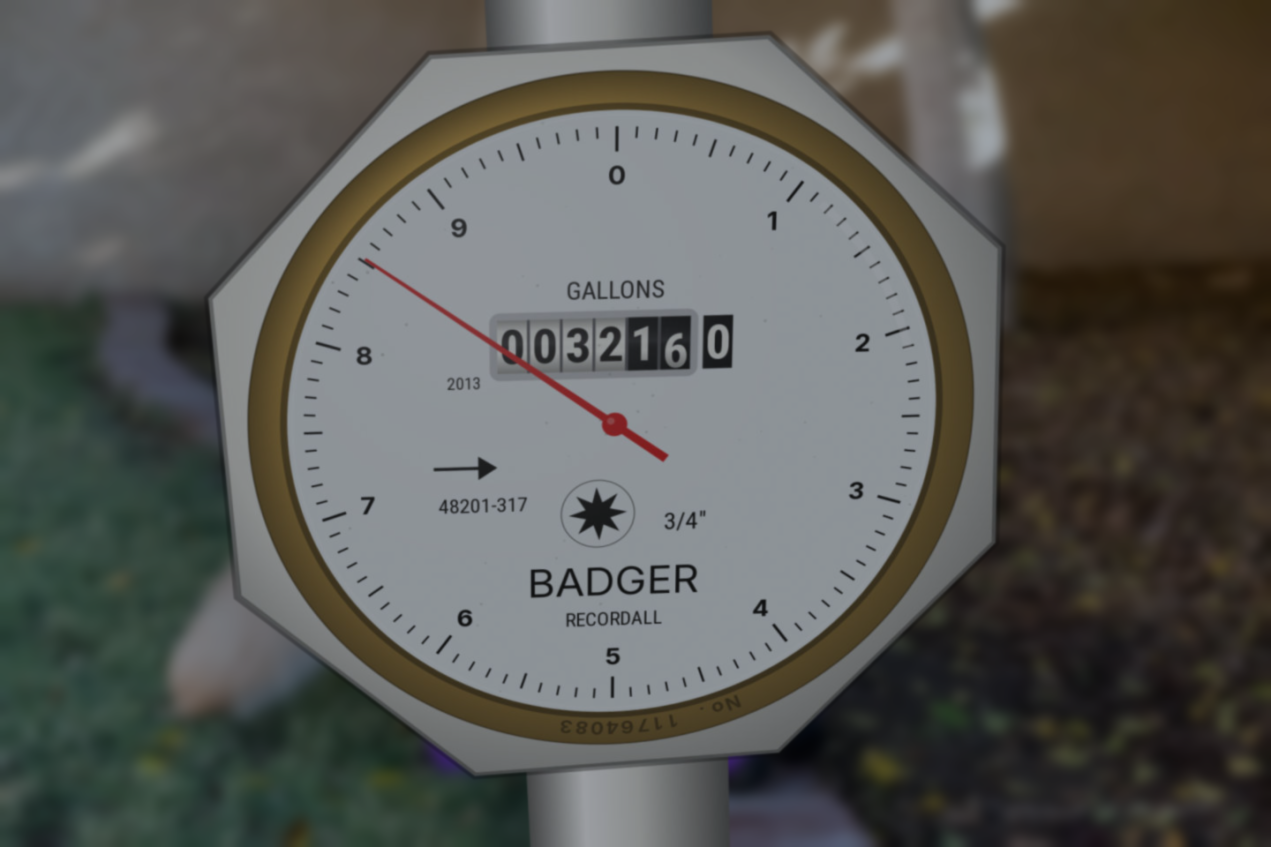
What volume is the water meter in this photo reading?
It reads 32158.5 gal
